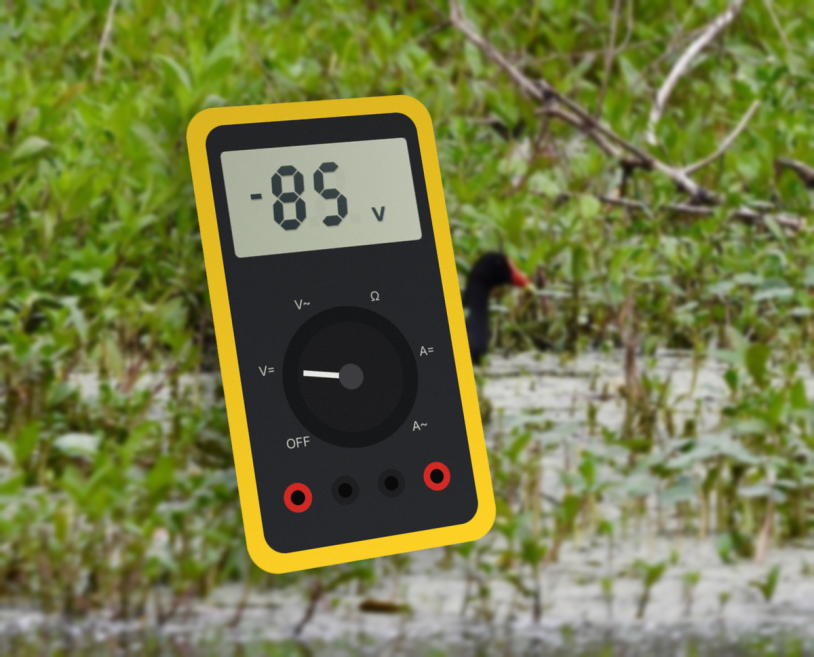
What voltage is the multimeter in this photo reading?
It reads -85 V
